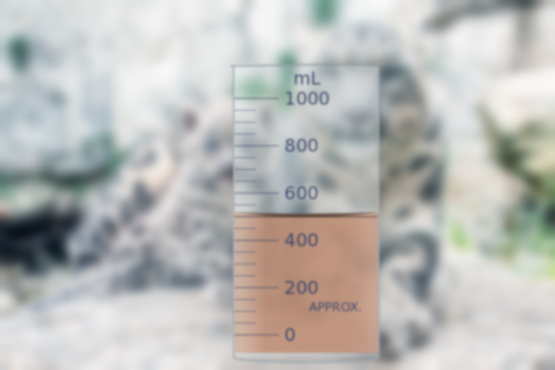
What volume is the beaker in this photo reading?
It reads 500 mL
